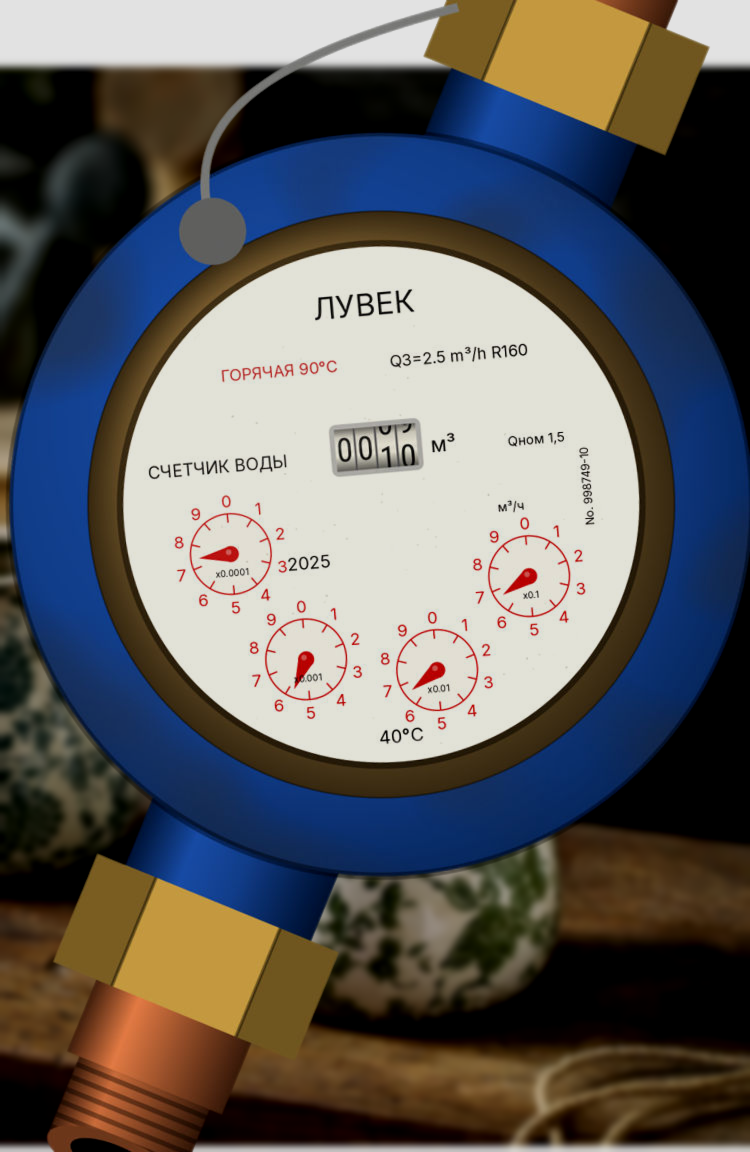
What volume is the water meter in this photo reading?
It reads 9.6657 m³
